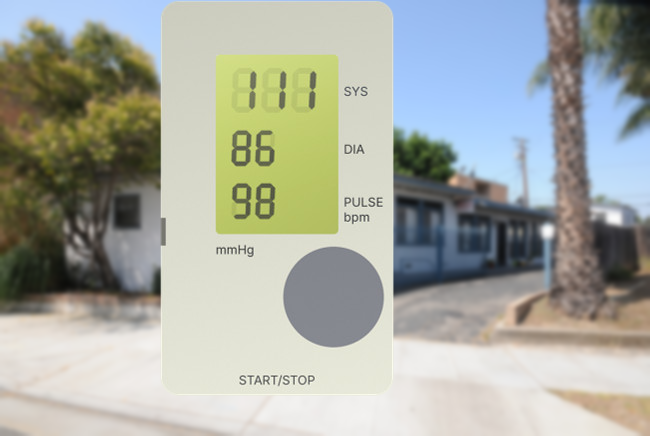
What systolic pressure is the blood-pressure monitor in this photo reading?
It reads 111 mmHg
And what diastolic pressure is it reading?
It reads 86 mmHg
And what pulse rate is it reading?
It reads 98 bpm
